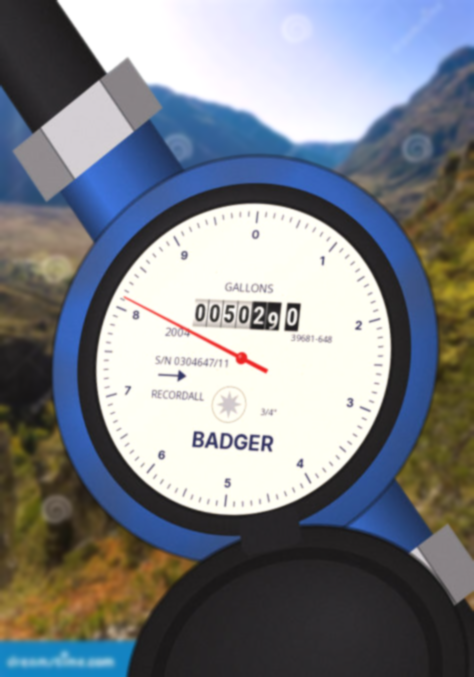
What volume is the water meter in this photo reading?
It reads 50288.1 gal
